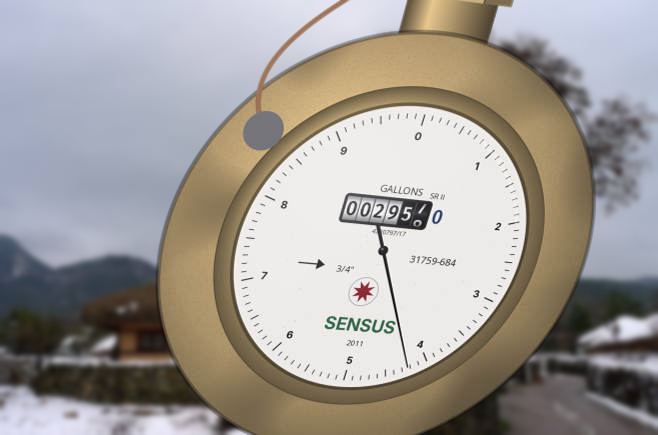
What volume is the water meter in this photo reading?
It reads 29574.2 gal
